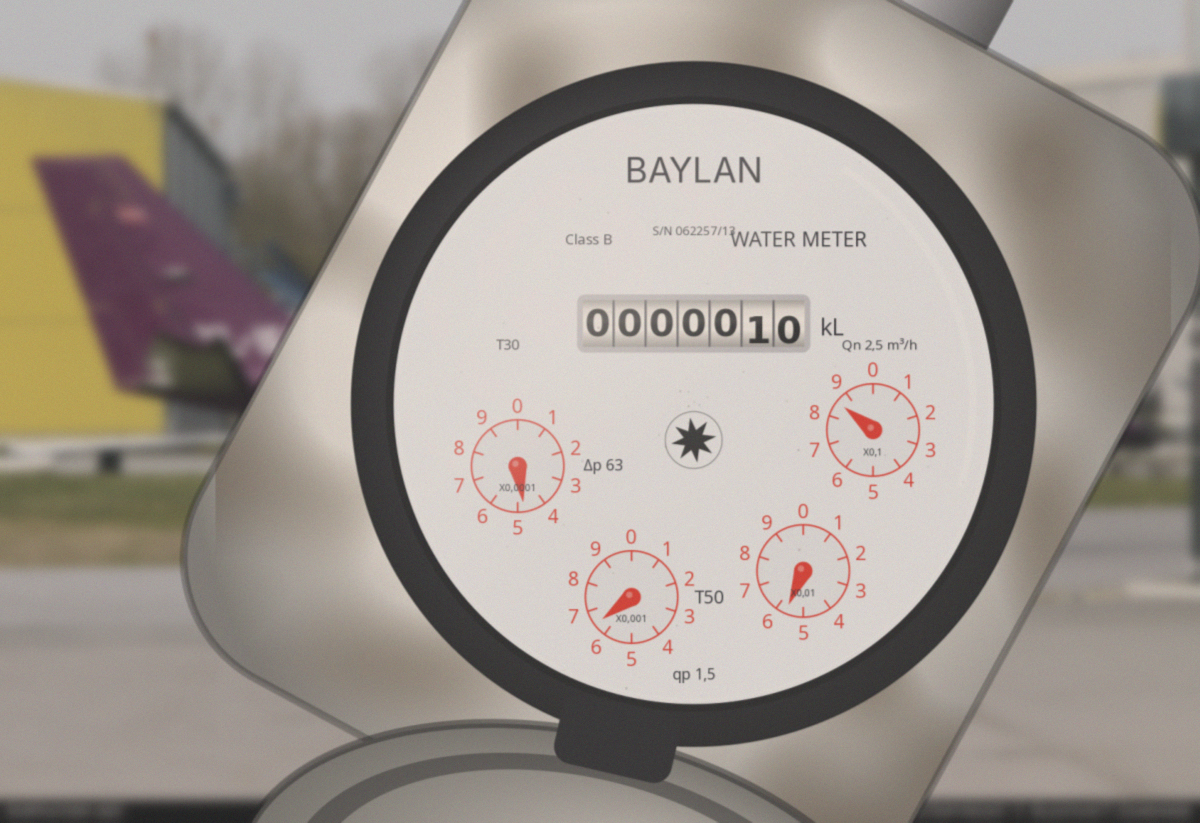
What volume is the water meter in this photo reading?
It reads 9.8564 kL
